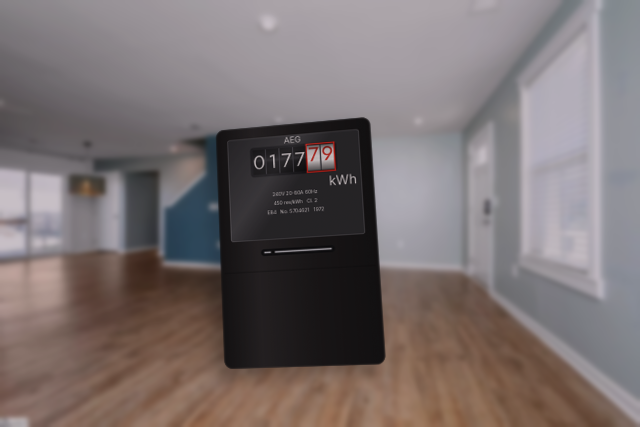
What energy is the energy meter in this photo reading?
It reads 177.79 kWh
